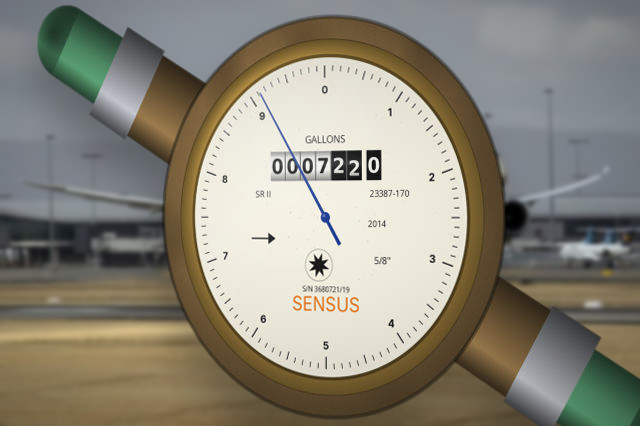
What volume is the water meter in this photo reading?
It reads 7219.1 gal
